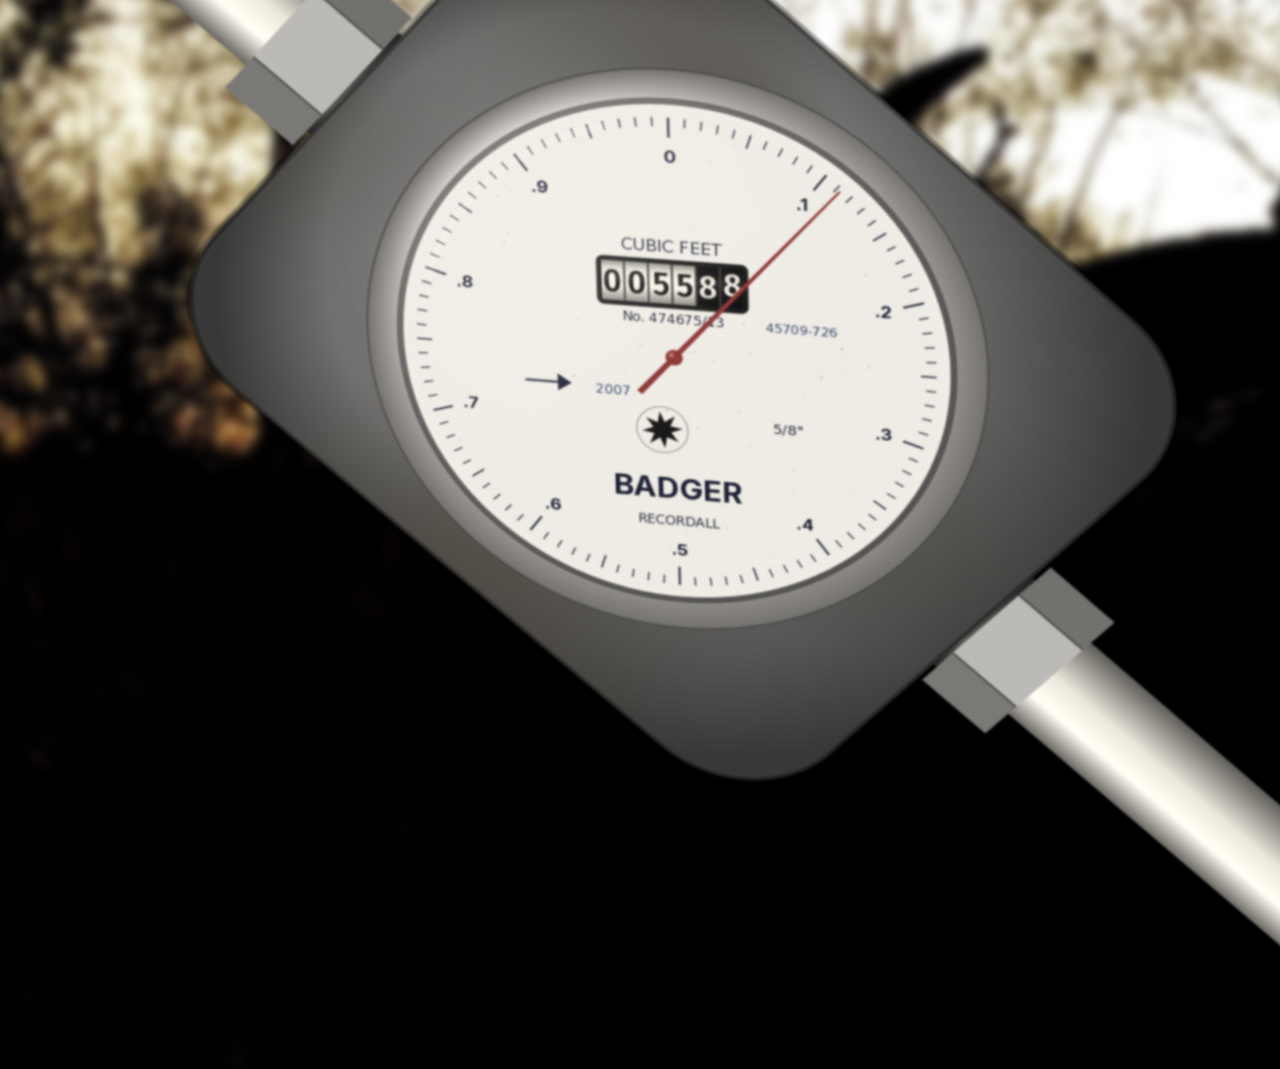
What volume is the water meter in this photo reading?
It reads 5588.11 ft³
